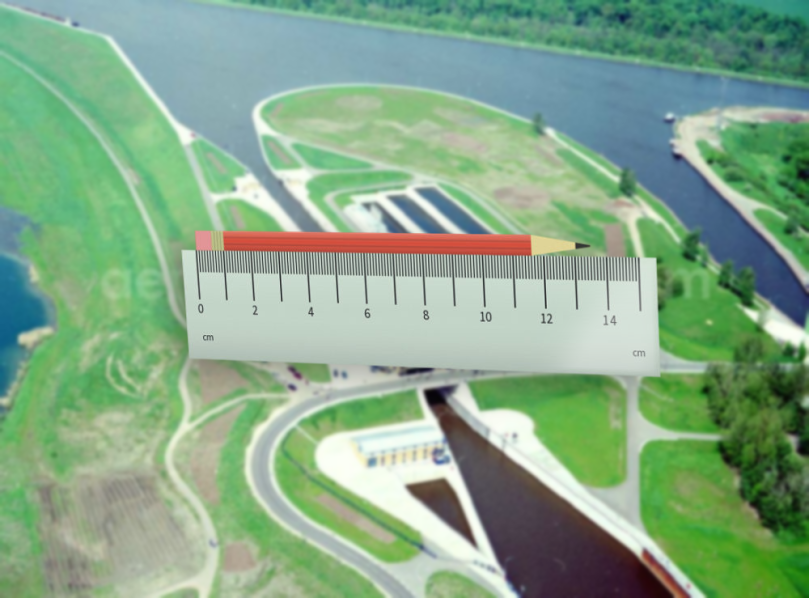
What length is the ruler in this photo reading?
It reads 13.5 cm
